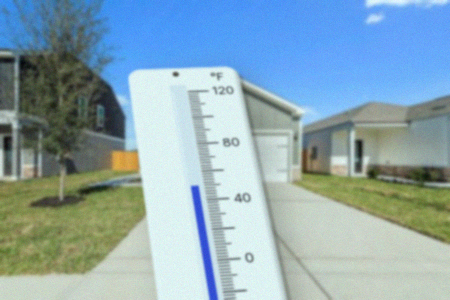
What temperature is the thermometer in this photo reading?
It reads 50 °F
